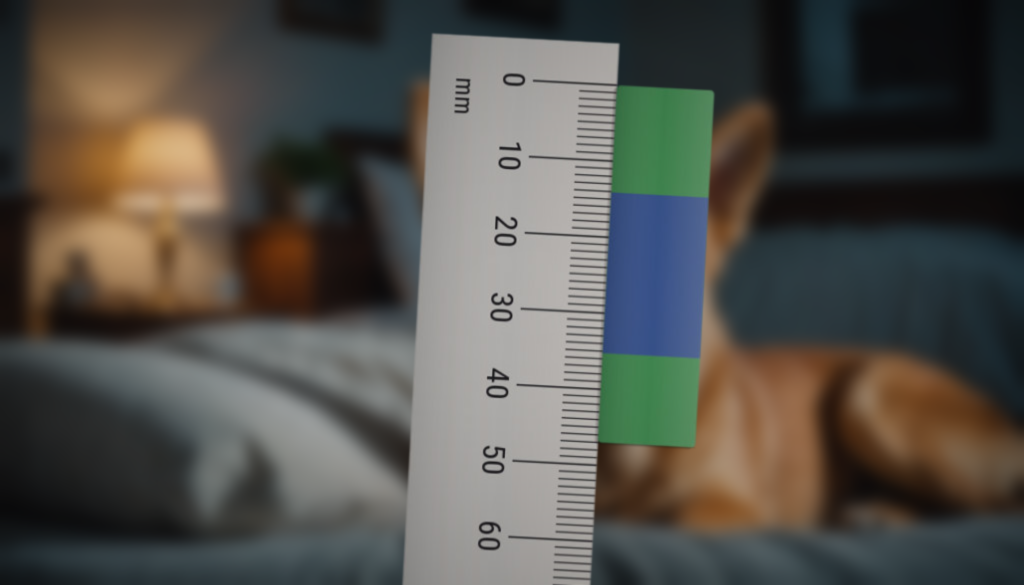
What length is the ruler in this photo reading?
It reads 47 mm
